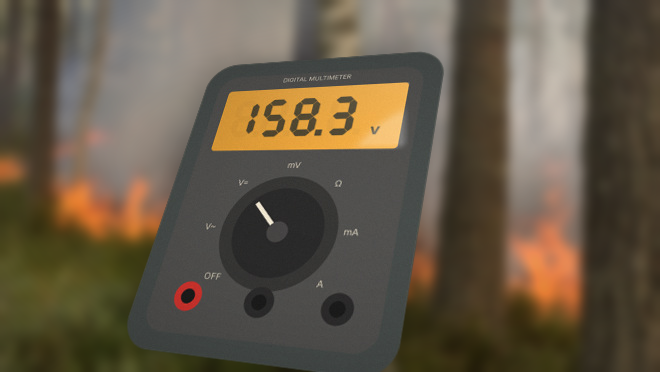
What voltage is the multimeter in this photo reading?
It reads 158.3 V
